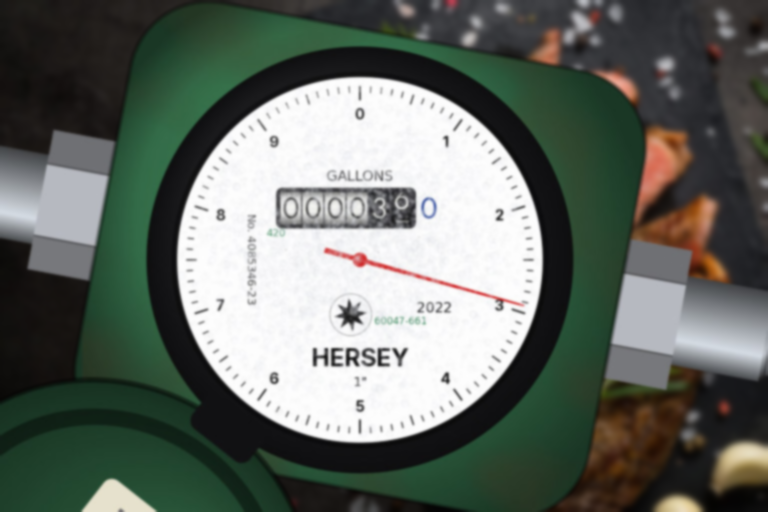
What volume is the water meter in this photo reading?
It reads 362.9 gal
